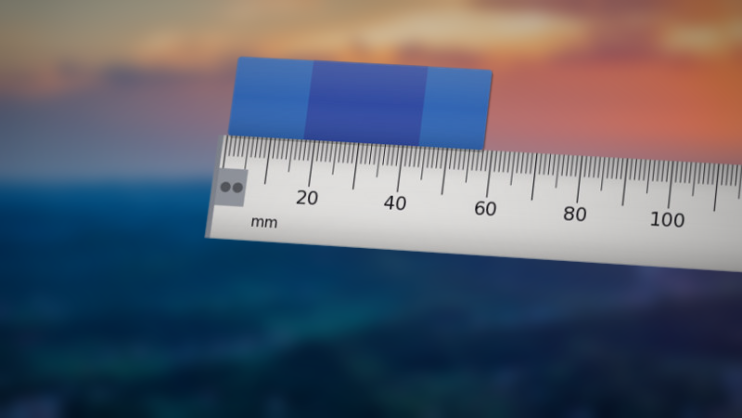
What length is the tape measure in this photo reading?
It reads 58 mm
